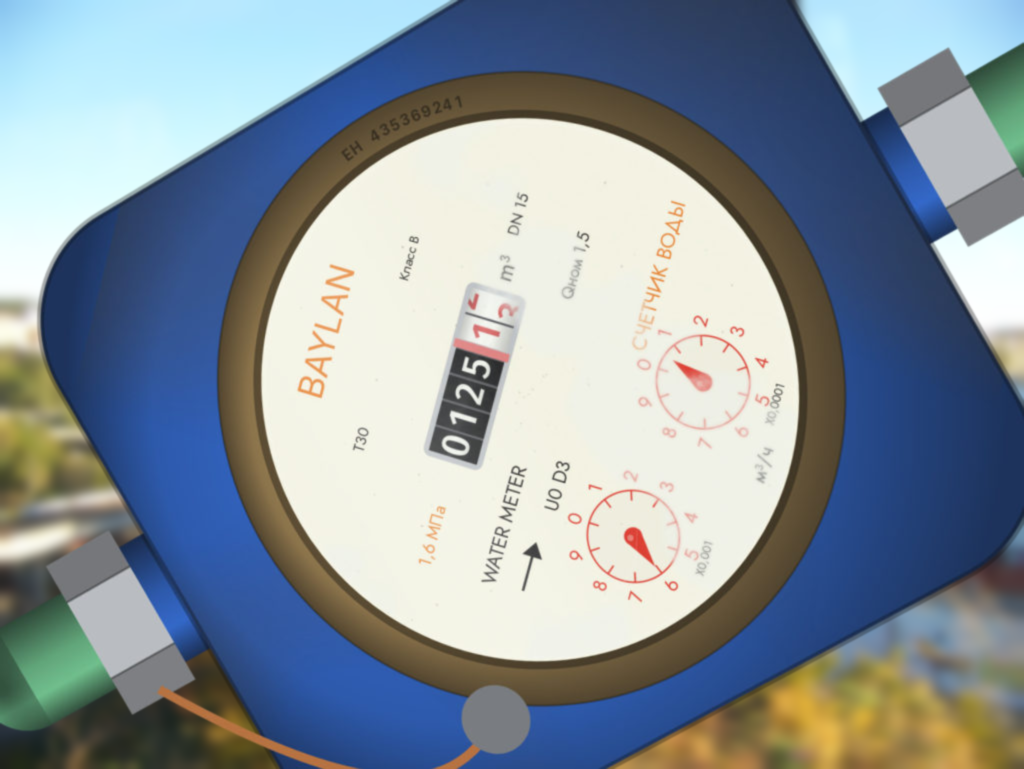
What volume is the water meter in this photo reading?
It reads 125.1260 m³
